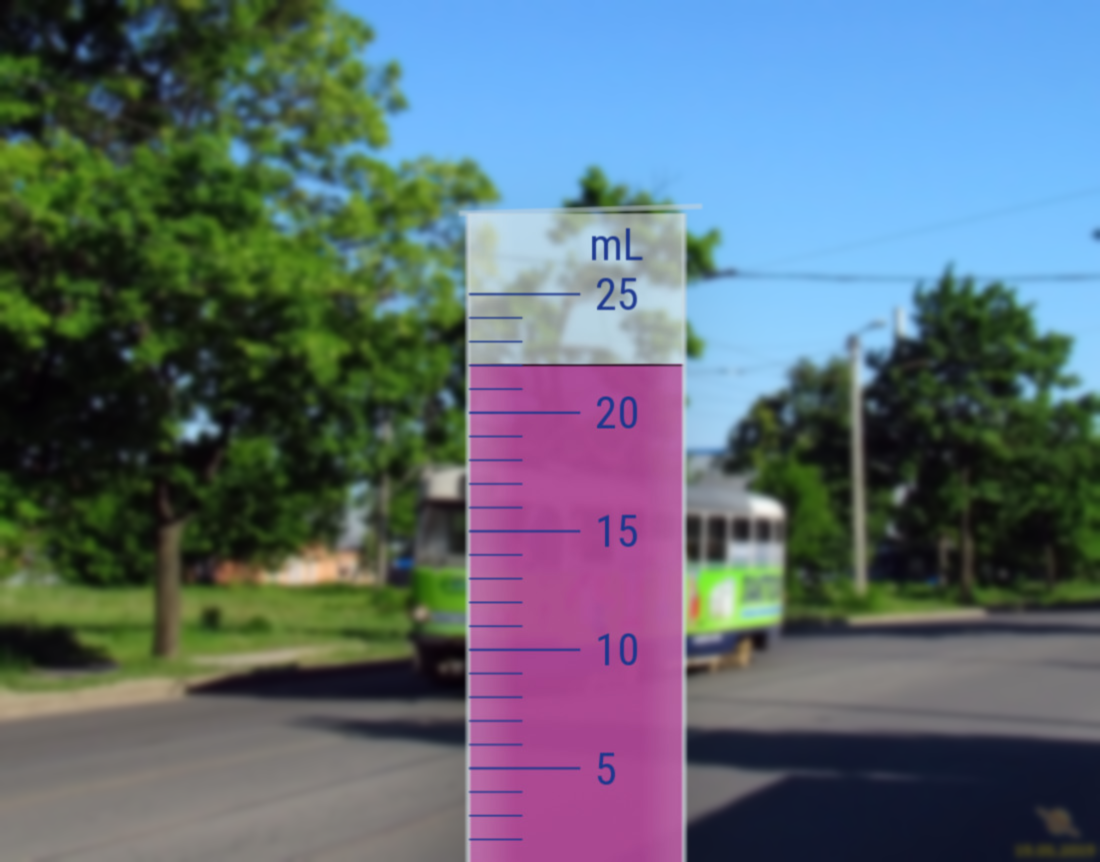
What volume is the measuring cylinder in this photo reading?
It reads 22 mL
